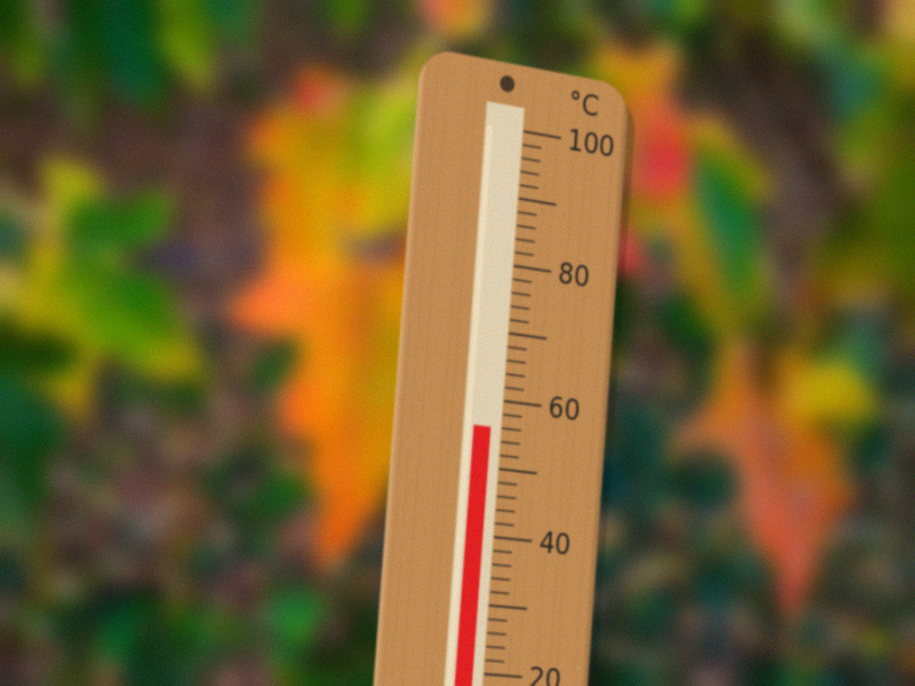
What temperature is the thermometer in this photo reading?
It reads 56 °C
